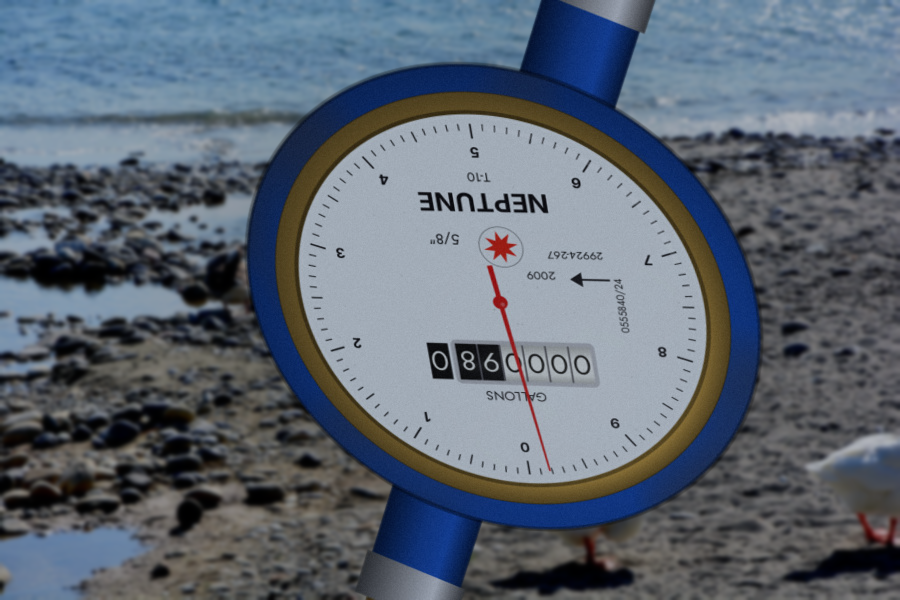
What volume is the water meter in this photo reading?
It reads 979.8 gal
